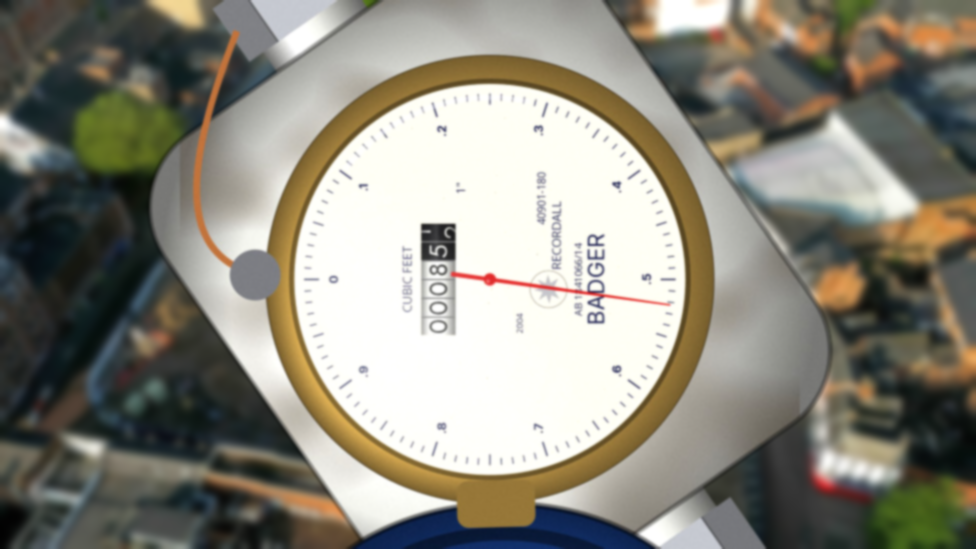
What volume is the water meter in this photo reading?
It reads 851.52 ft³
